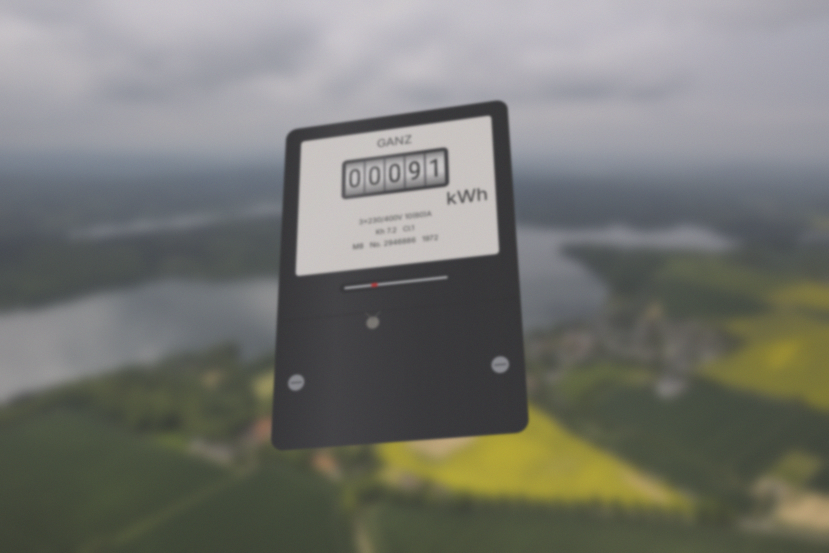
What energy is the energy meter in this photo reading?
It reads 91 kWh
